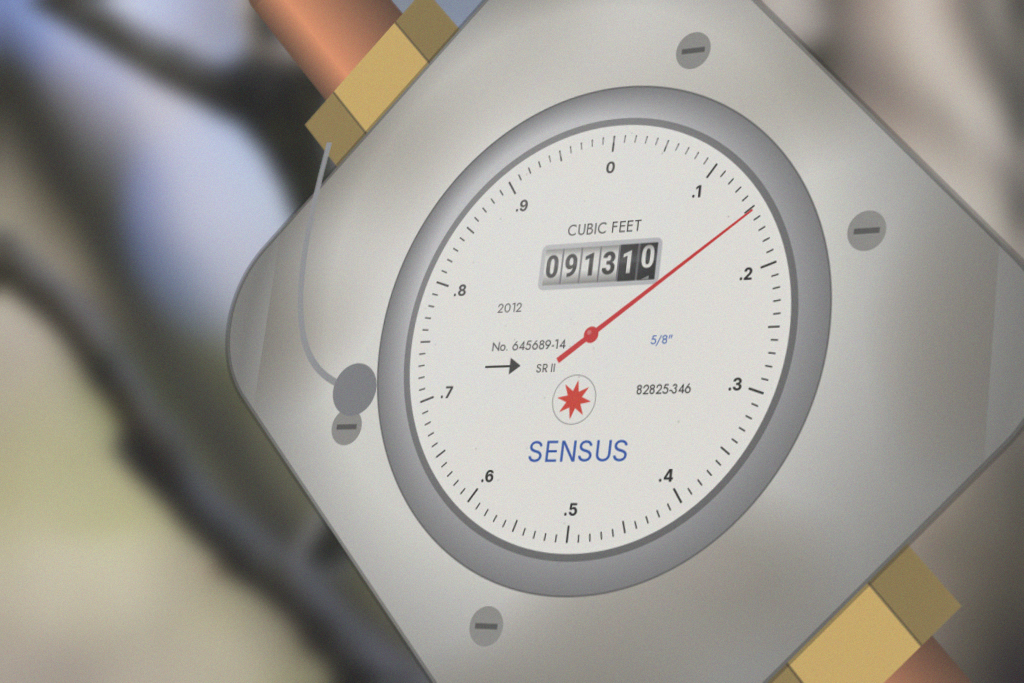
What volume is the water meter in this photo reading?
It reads 91310.15 ft³
